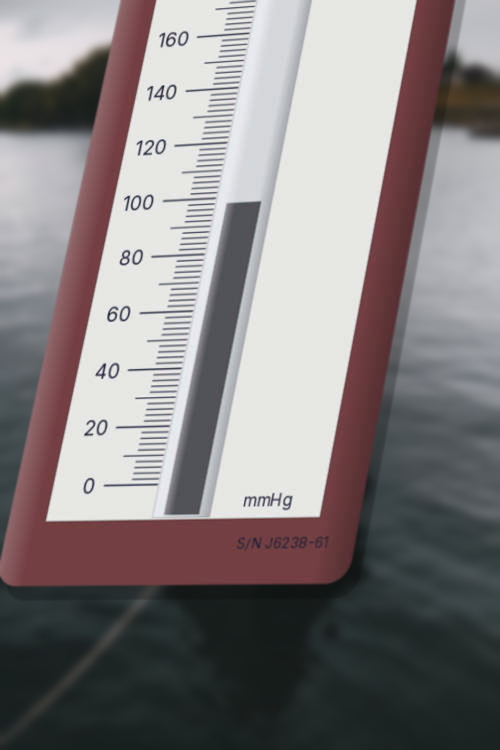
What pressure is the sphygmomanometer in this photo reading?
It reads 98 mmHg
